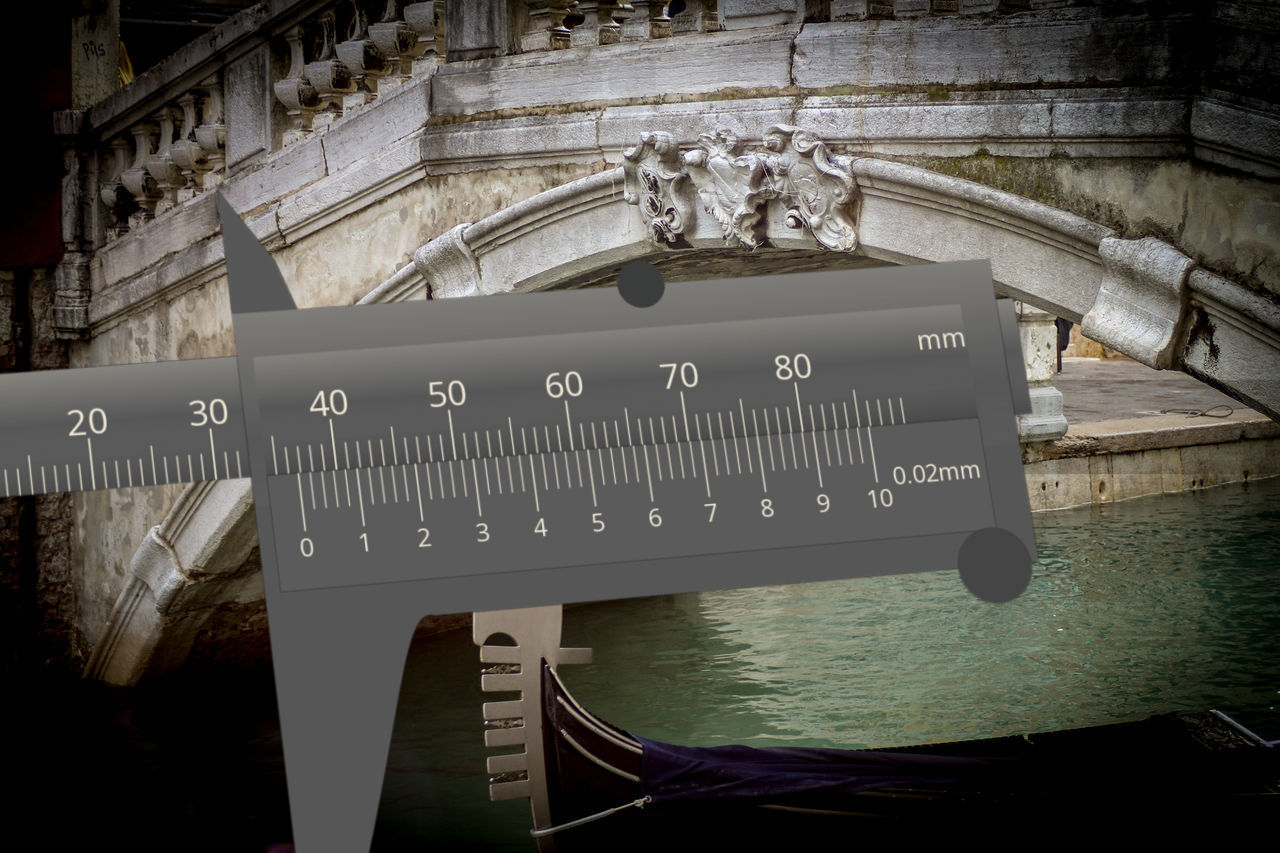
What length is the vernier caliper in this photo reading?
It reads 36.8 mm
